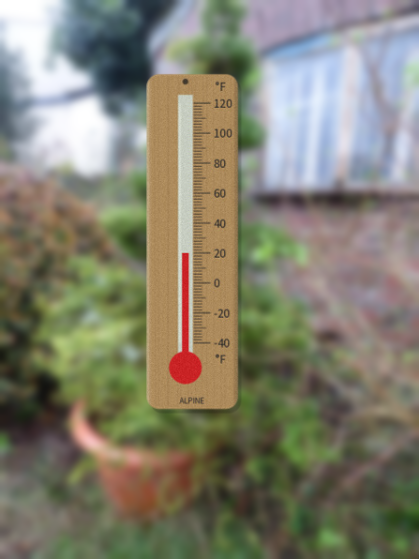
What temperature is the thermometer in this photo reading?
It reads 20 °F
